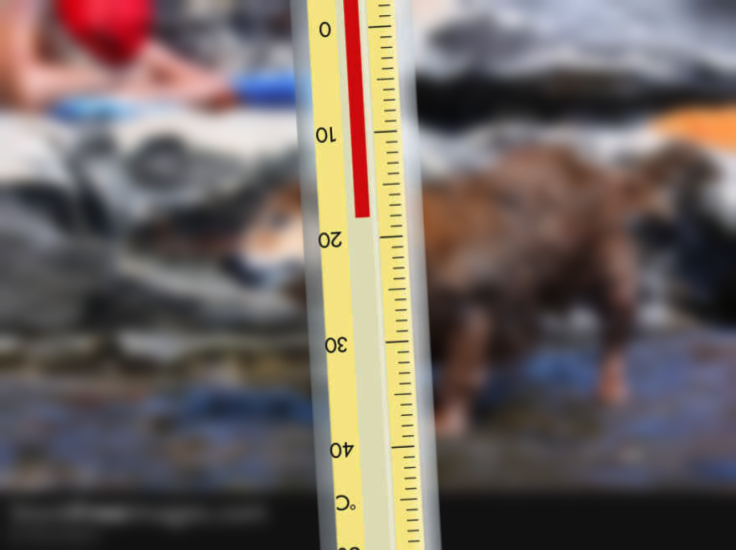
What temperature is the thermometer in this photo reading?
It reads 18 °C
